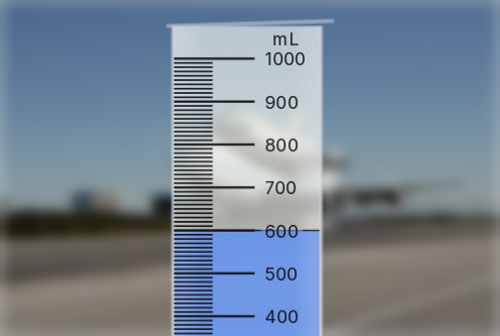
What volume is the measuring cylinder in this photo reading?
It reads 600 mL
